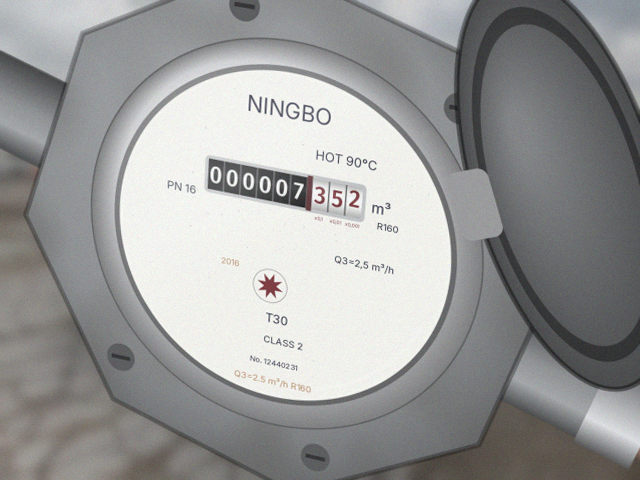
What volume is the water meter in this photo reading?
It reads 7.352 m³
